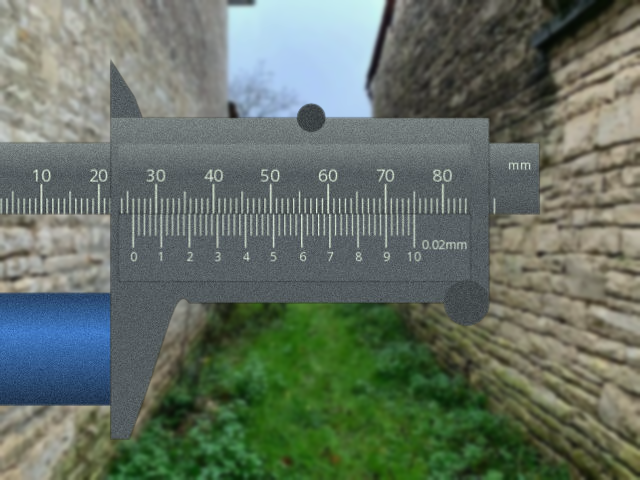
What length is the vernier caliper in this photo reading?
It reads 26.0 mm
